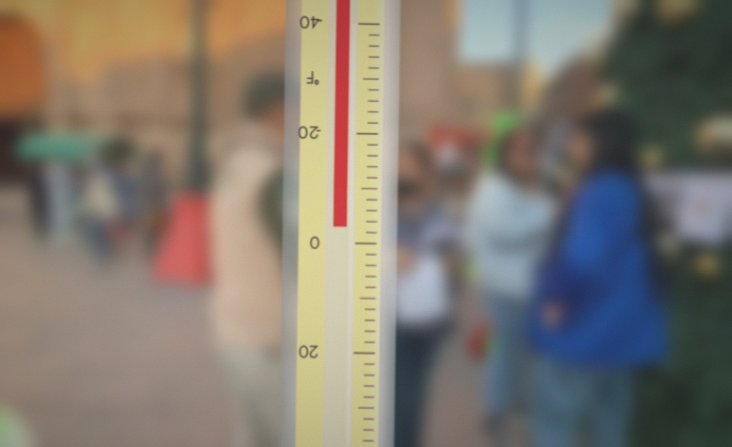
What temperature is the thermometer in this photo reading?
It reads -3 °F
